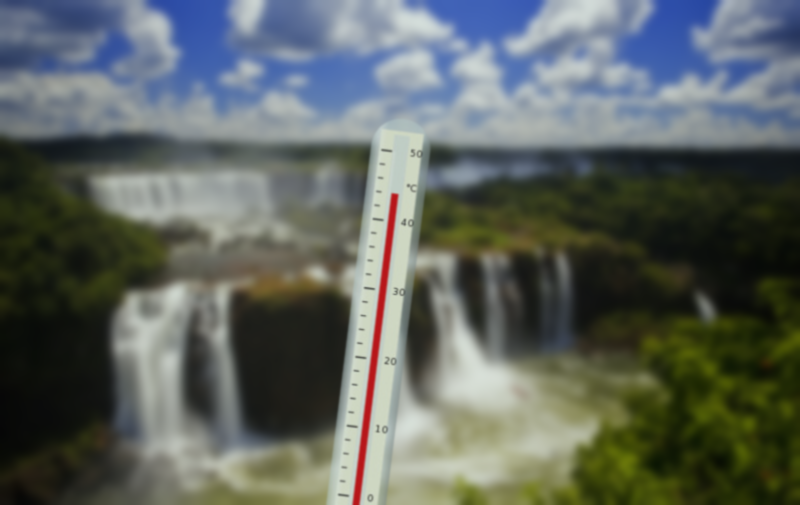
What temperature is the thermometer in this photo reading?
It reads 44 °C
